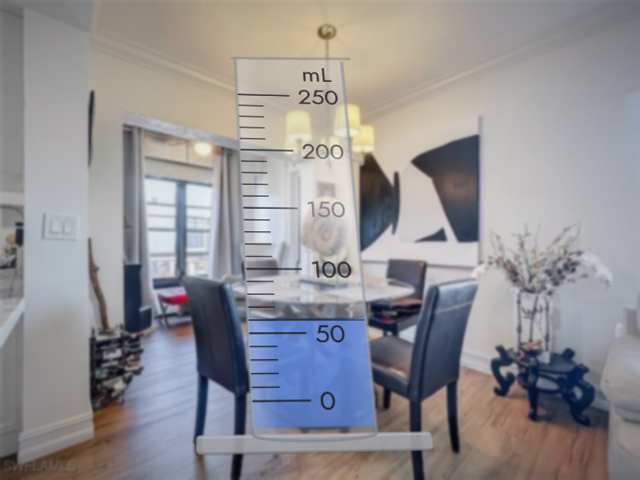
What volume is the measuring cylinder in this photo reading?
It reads 60 mL
